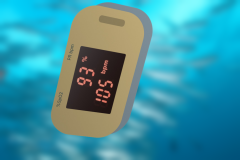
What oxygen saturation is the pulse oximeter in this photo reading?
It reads 93 %
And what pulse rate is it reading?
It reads 105 bpm
